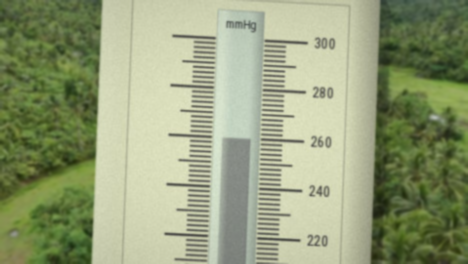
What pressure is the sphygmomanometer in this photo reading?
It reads 260 mmHg
